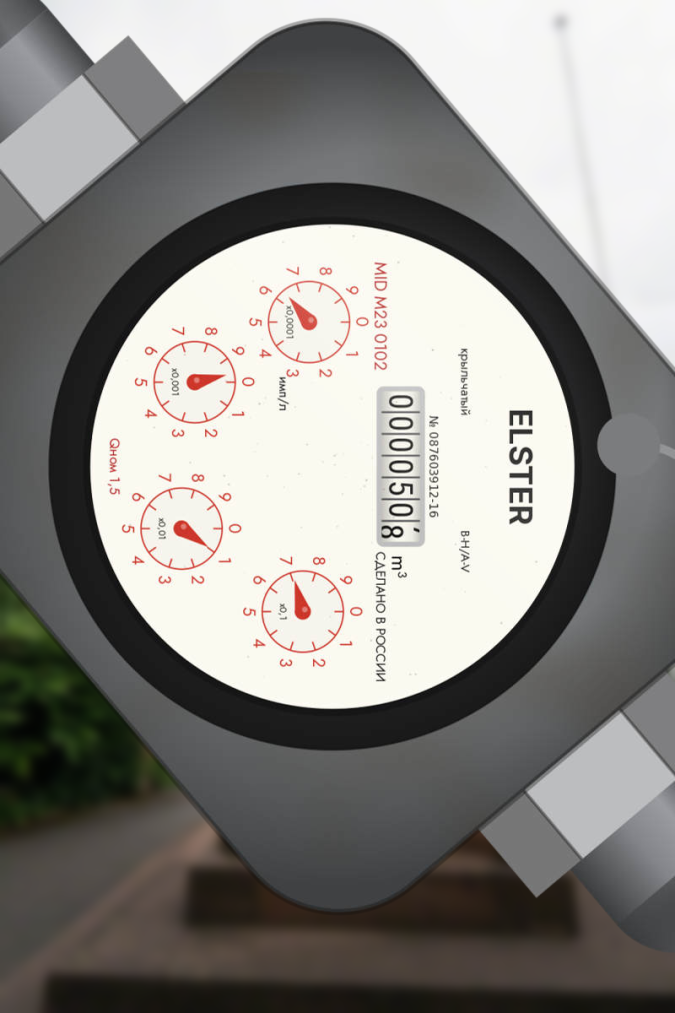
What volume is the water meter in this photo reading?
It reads 507.7096 m³
